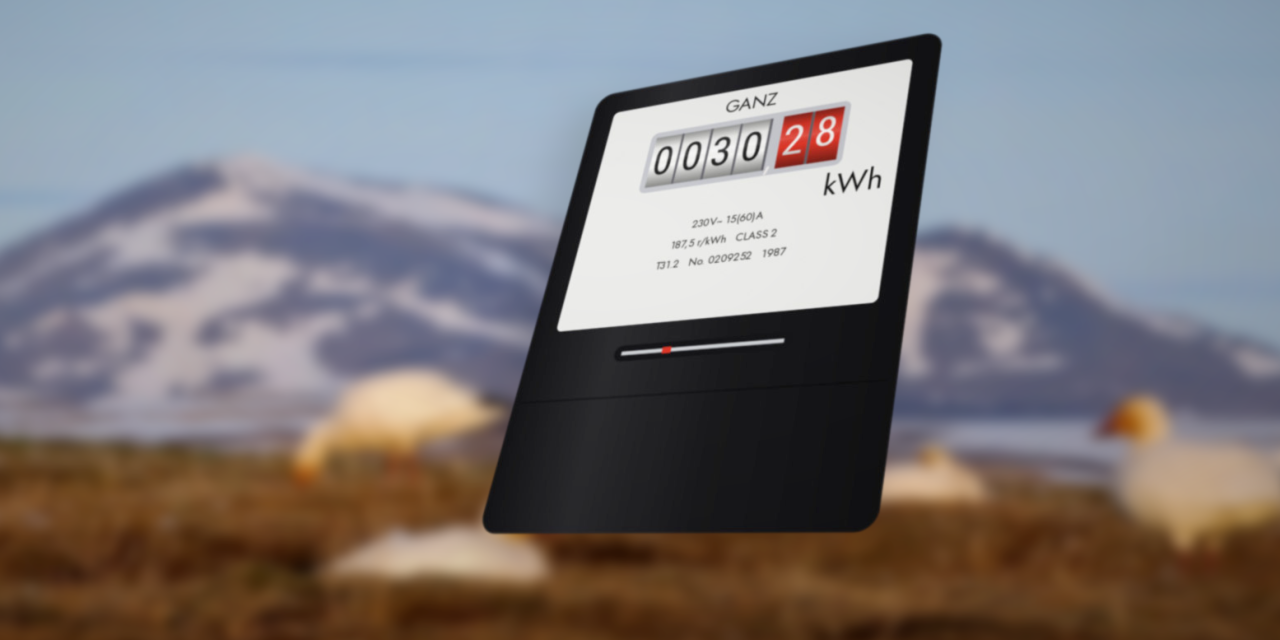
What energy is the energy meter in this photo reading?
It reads 30.28 kWh
